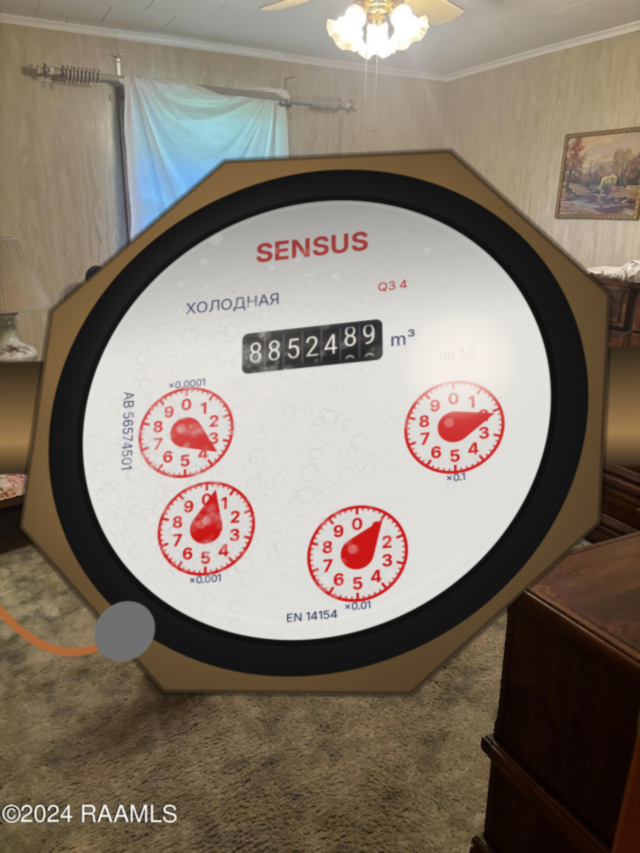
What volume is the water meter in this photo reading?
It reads 8852489.2103 m³
